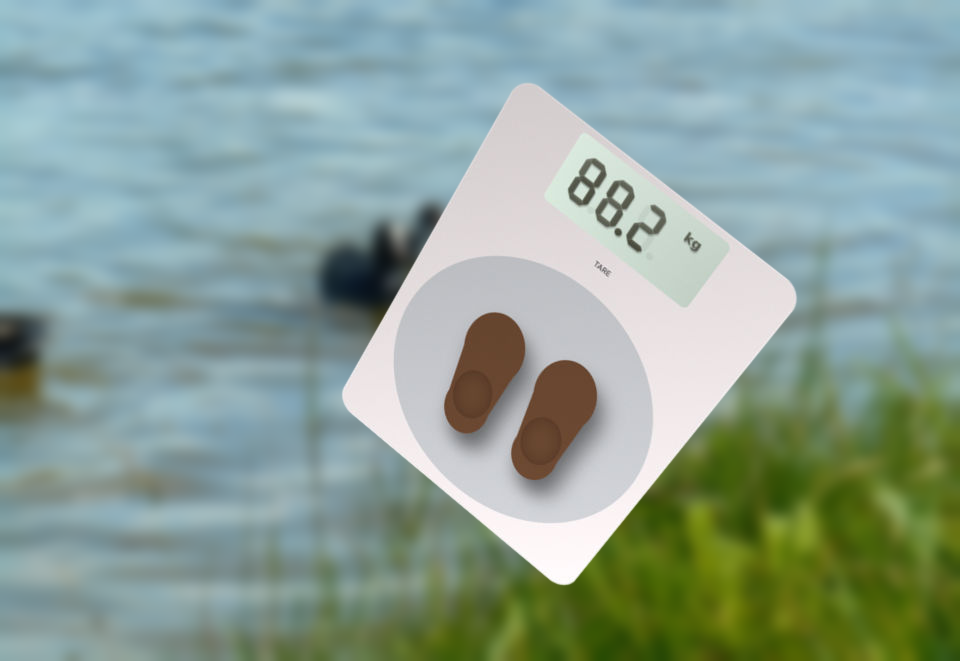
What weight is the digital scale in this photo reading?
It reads 88.2 kg
